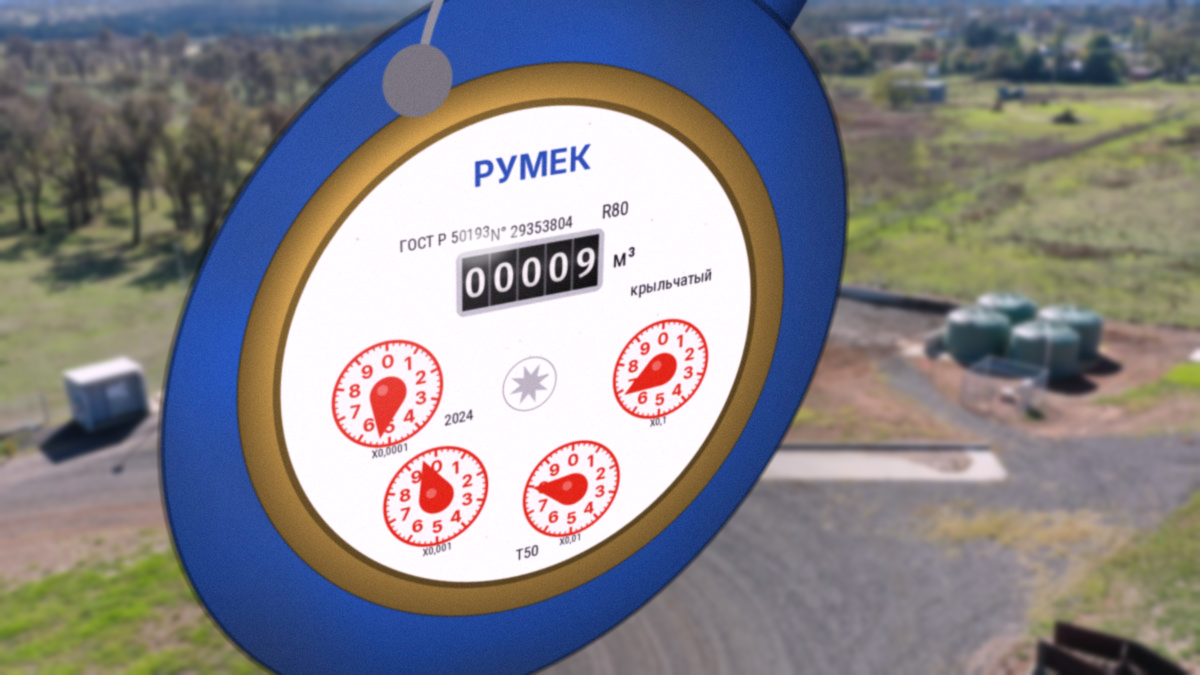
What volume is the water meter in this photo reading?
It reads 9.6795 m³
